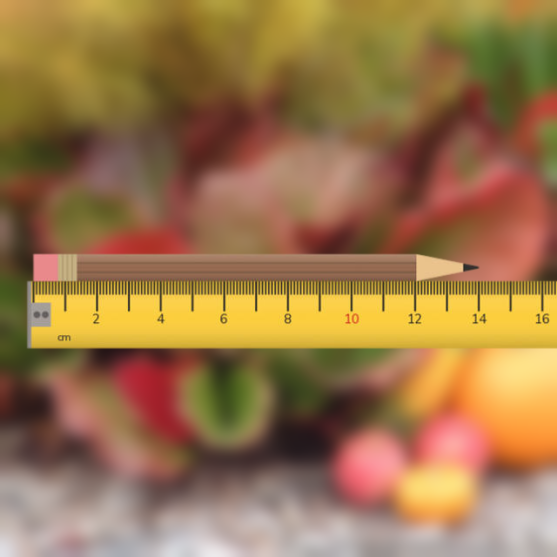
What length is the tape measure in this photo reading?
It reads 14 cm
